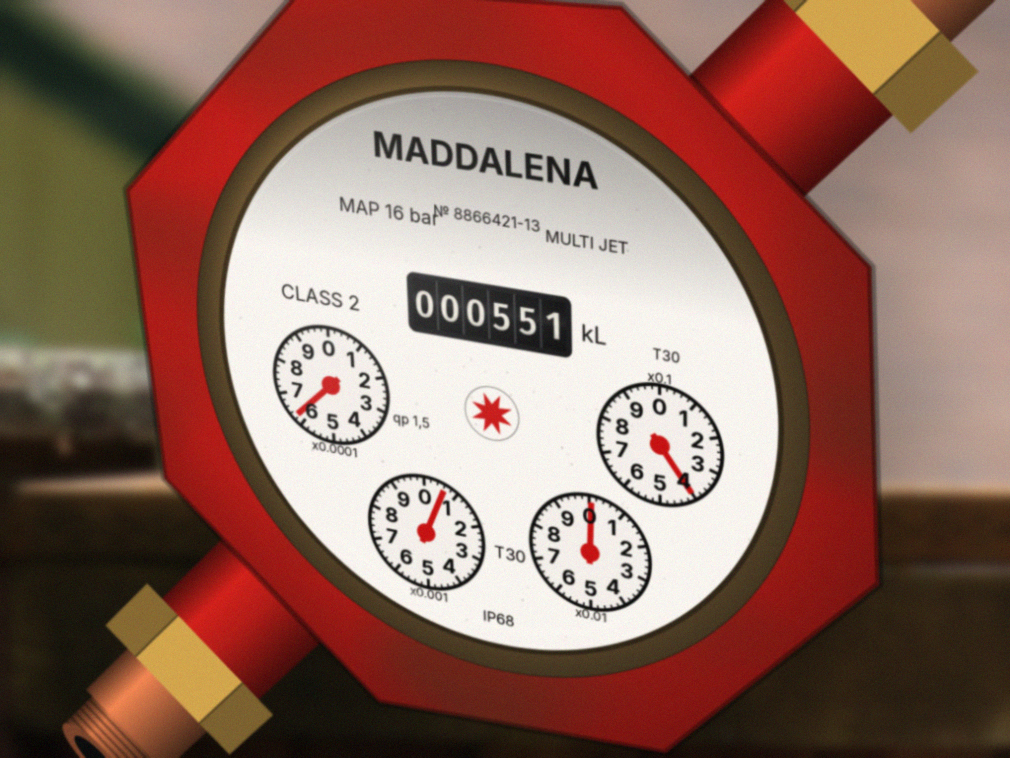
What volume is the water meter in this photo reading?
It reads 551.4006 kL
